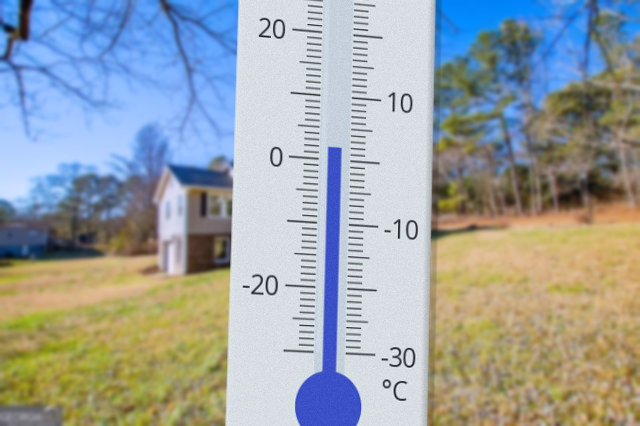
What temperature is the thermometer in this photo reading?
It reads 2 °C
